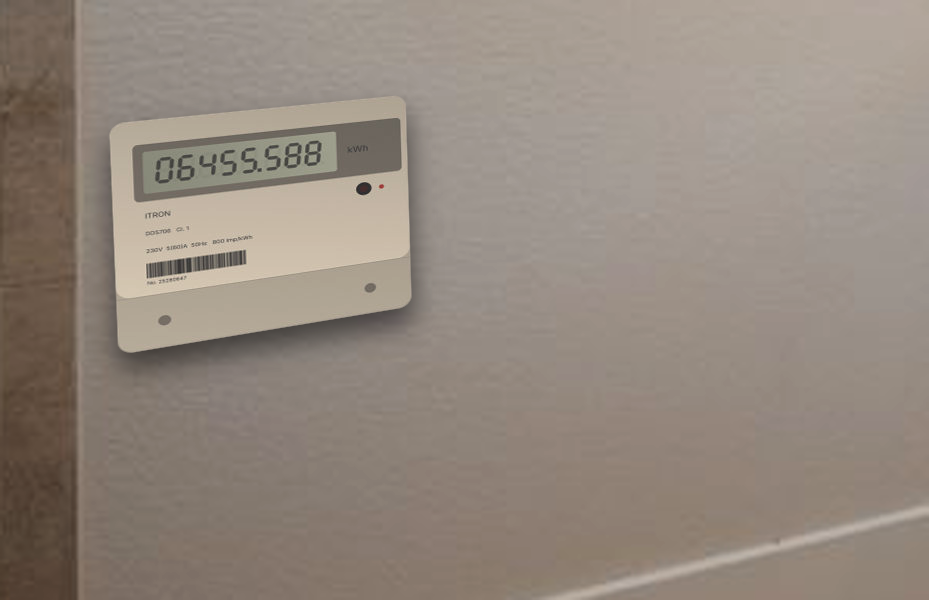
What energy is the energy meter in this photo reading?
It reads 6455.588 kWh
